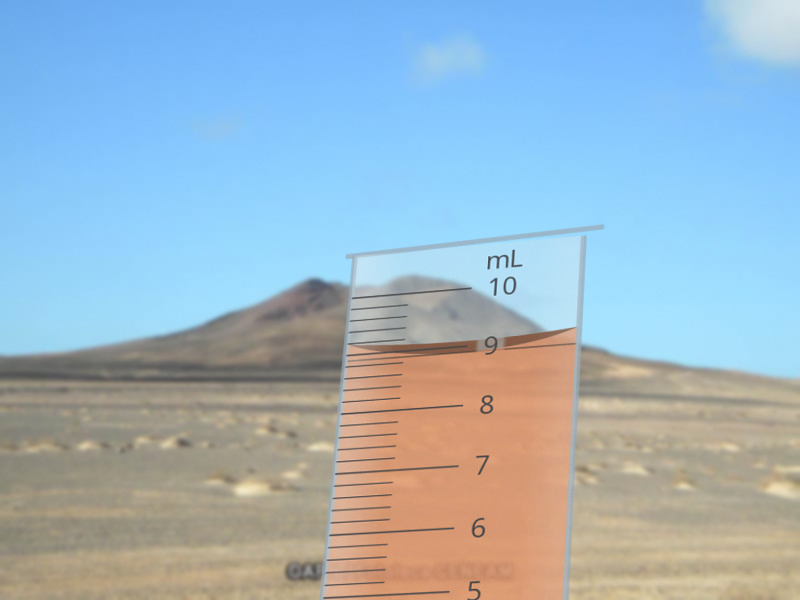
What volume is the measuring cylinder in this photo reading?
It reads 8.9 mL
